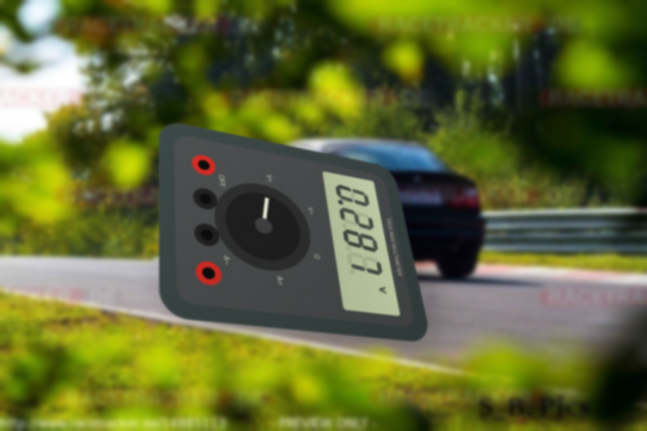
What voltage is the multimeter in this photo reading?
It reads 0.287 V
